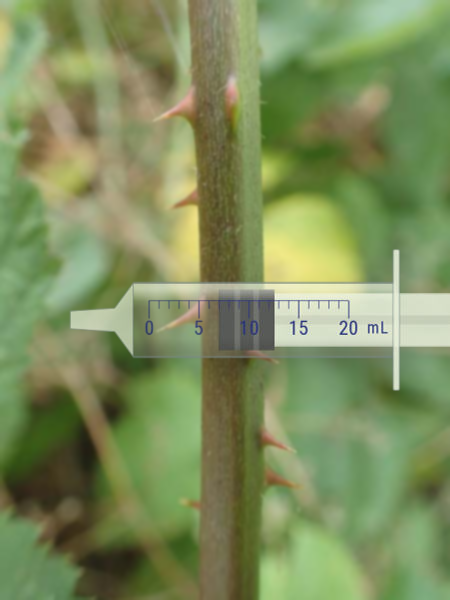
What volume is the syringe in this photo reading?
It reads 7 mL
